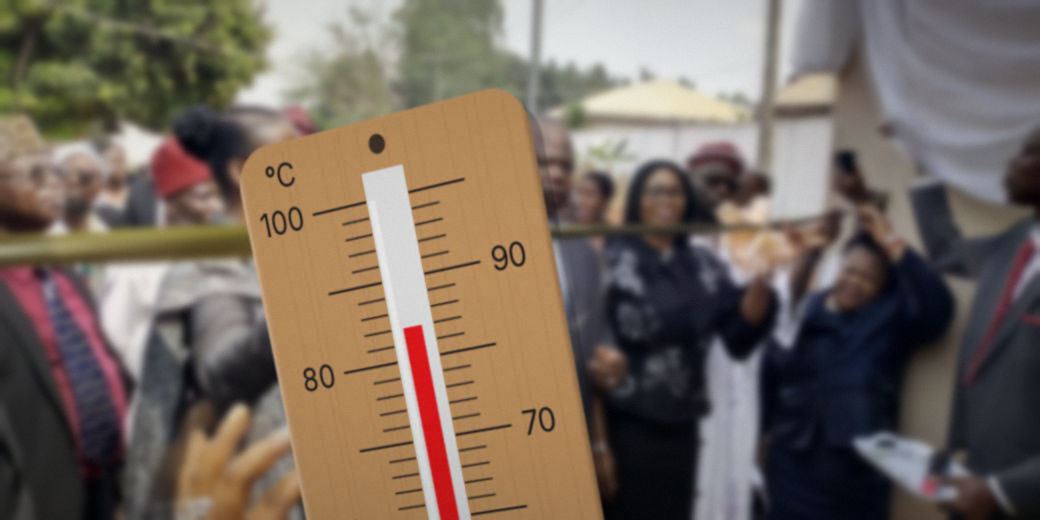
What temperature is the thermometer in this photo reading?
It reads 84 °C
